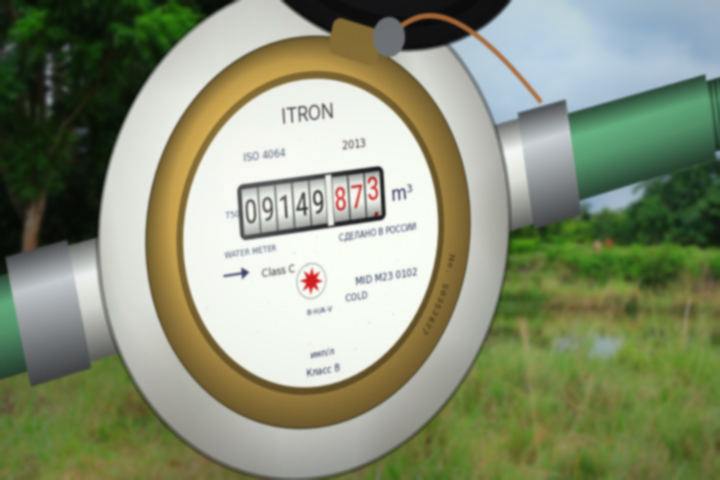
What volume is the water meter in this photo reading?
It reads 9149.873 m³
